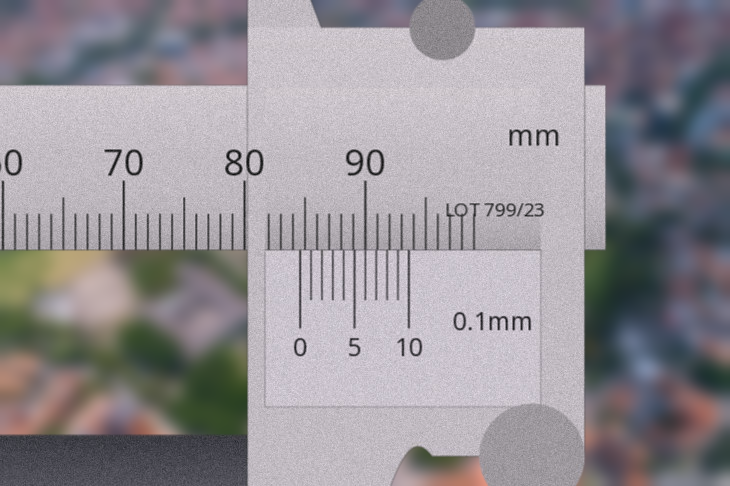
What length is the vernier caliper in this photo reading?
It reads 84.6 mm
